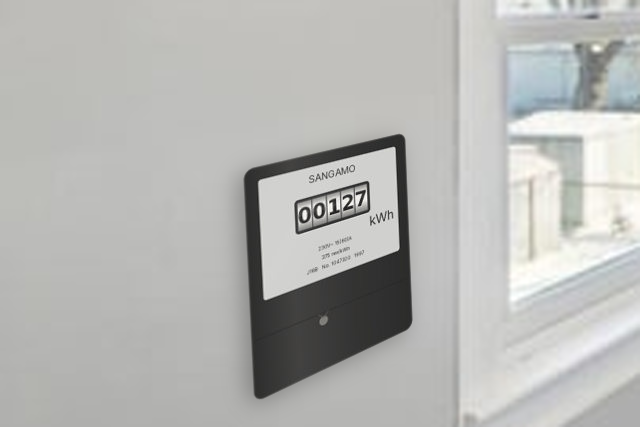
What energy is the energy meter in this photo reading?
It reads 127 kWh
